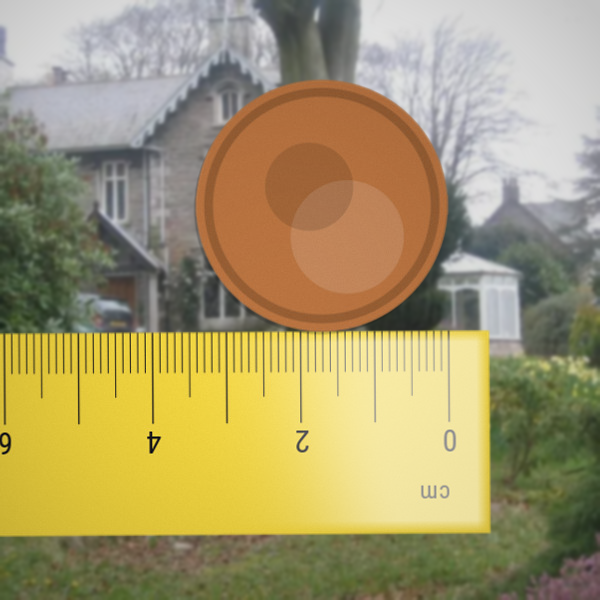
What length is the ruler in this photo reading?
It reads 3.4 cm
